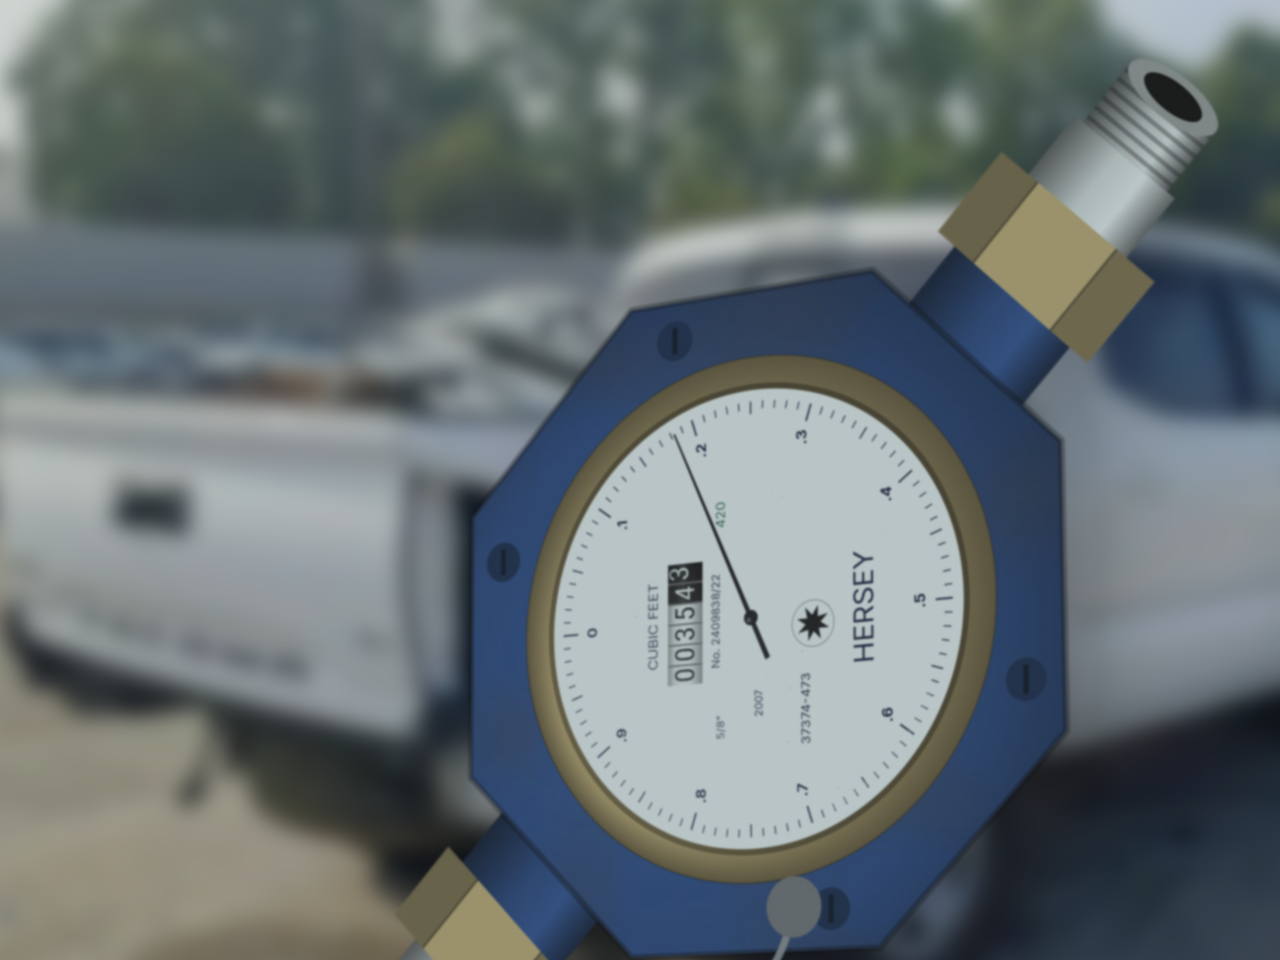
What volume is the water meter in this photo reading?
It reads 3543.18 ft³
